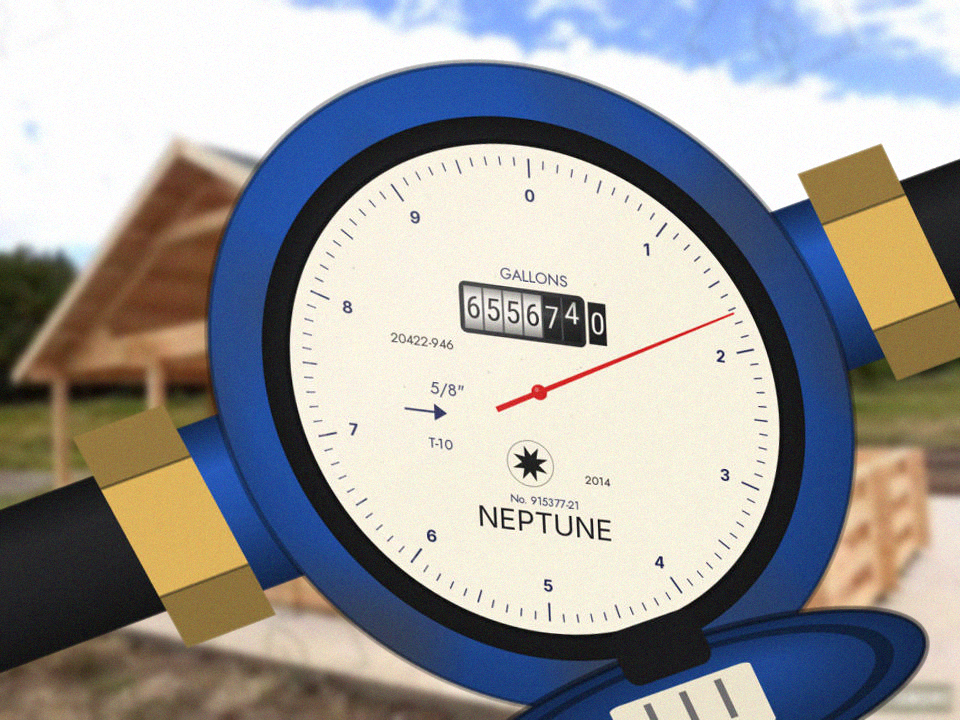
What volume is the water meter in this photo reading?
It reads 6556741.7 gal
